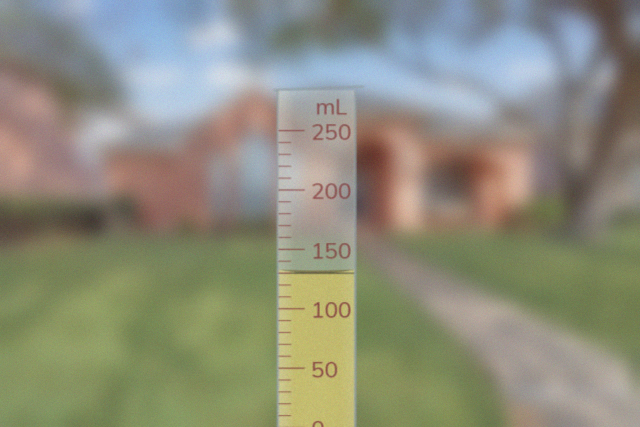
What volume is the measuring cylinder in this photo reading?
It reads 130 mL
